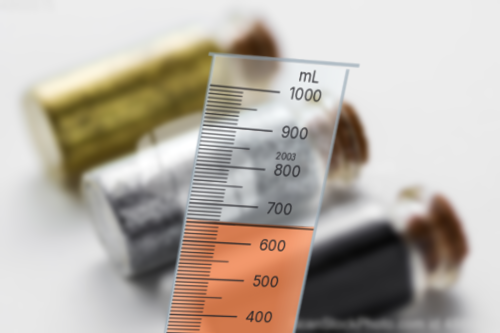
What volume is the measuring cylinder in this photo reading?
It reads 650 mL
